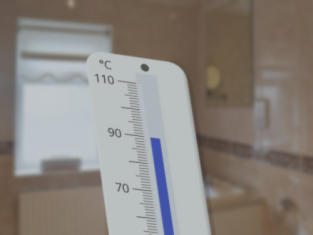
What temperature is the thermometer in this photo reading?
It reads 90 °C
